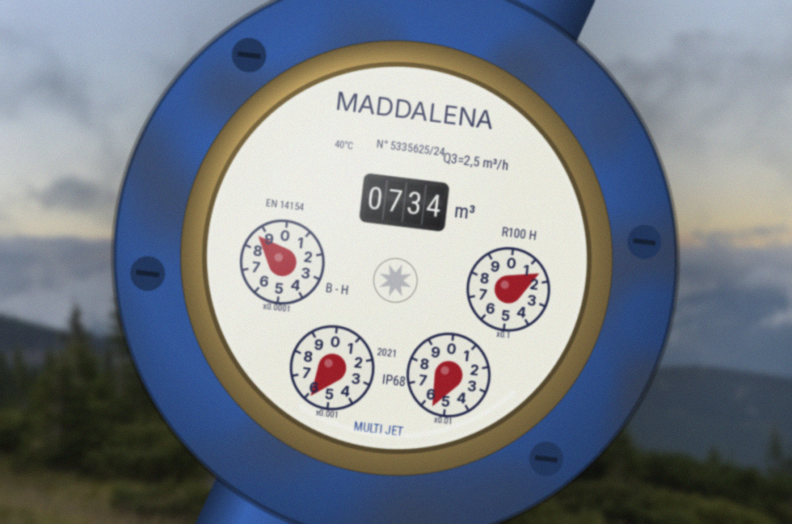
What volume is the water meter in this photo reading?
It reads 734.1558 m³
